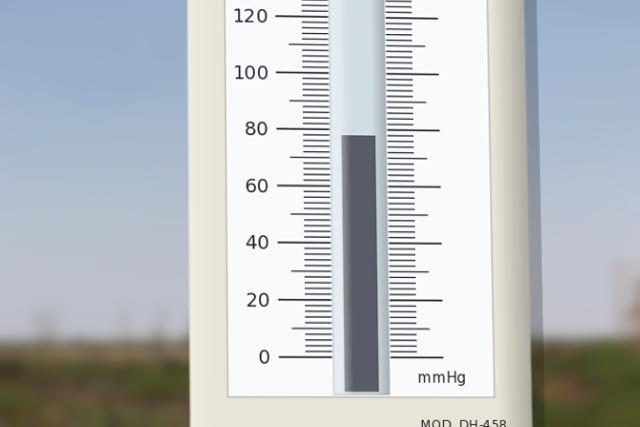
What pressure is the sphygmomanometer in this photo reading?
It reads 78 mmHg
